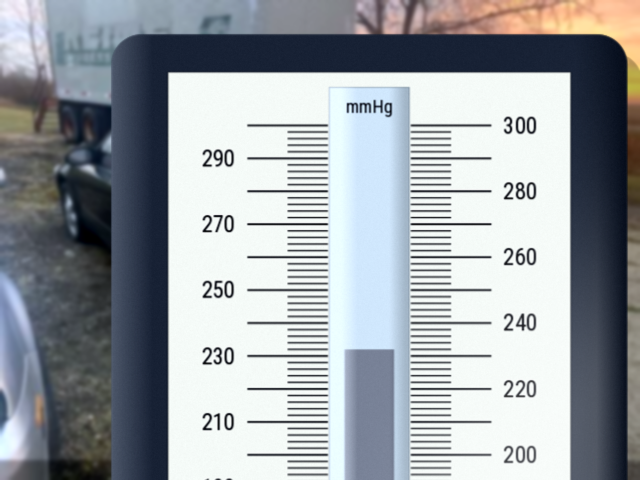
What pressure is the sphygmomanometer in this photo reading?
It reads 232 mmHg
